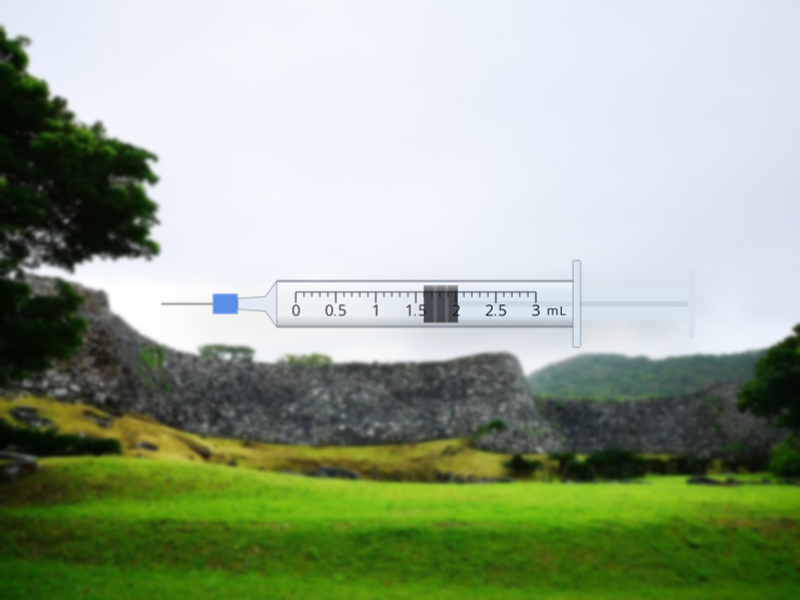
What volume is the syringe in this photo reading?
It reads 1.6 mL
